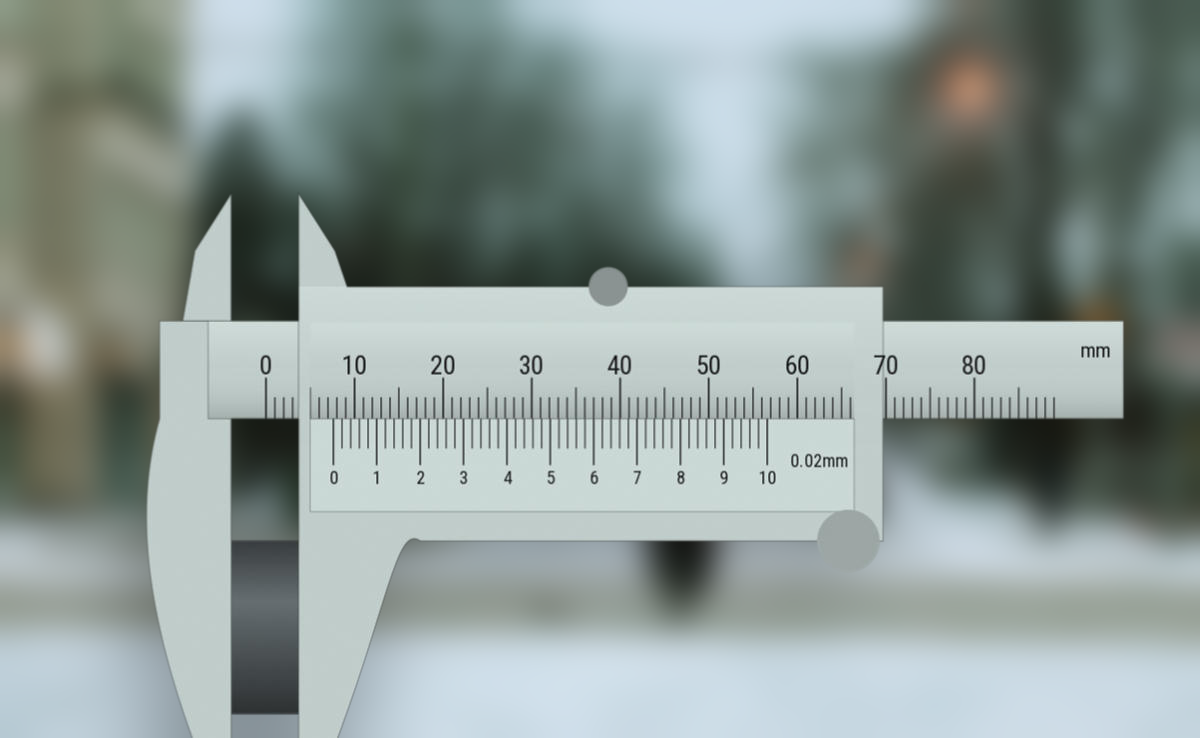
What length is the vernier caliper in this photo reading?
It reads 7.6 mm
